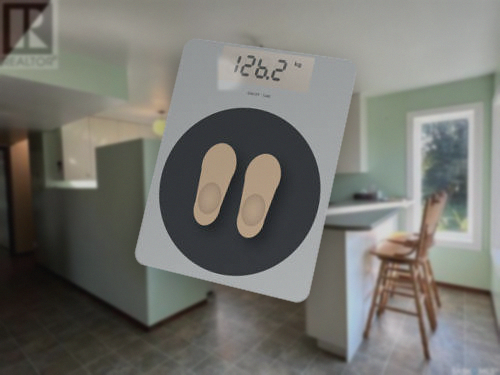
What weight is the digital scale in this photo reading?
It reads 126.2 kg
